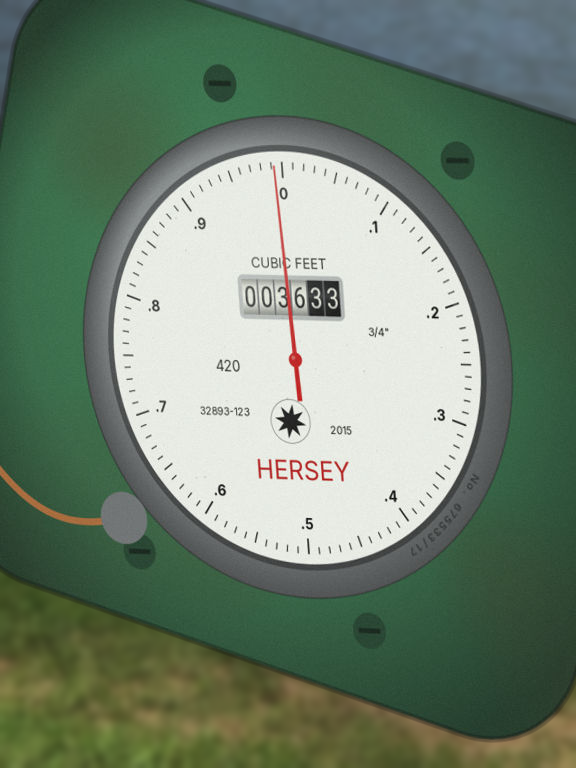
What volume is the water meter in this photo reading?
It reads 3632.99 ft³
